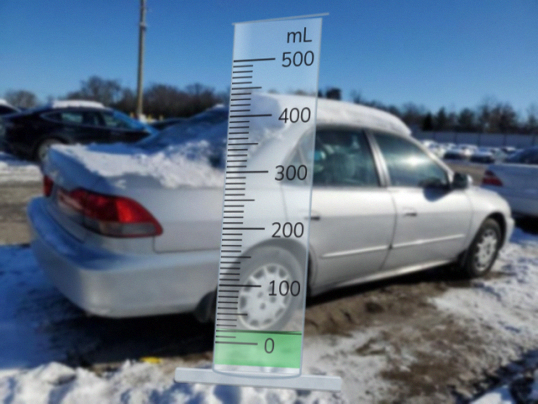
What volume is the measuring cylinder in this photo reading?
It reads 20 mL
